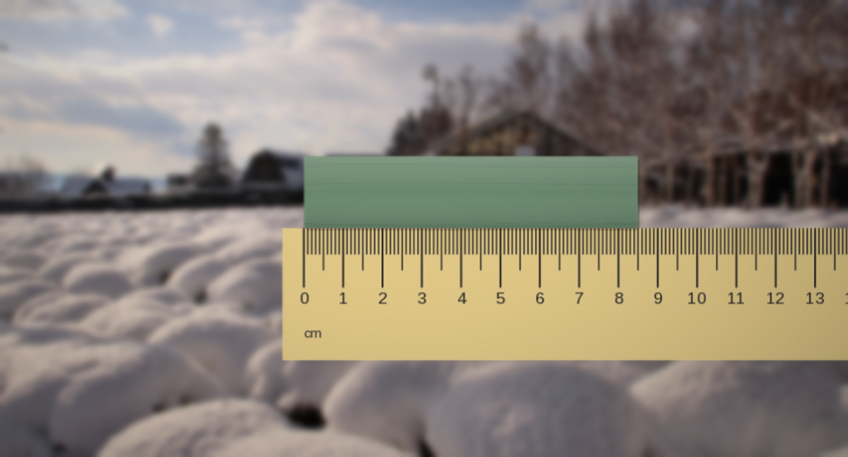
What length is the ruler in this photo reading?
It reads 8.5 cm
